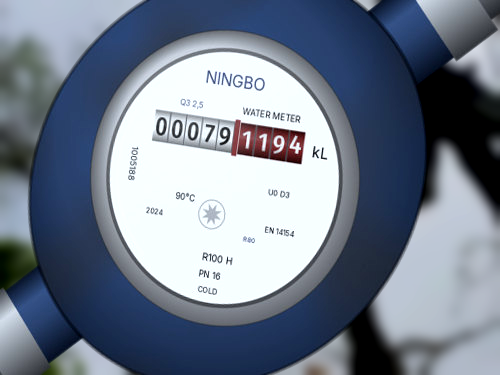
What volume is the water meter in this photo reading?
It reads 79.1194 kL
